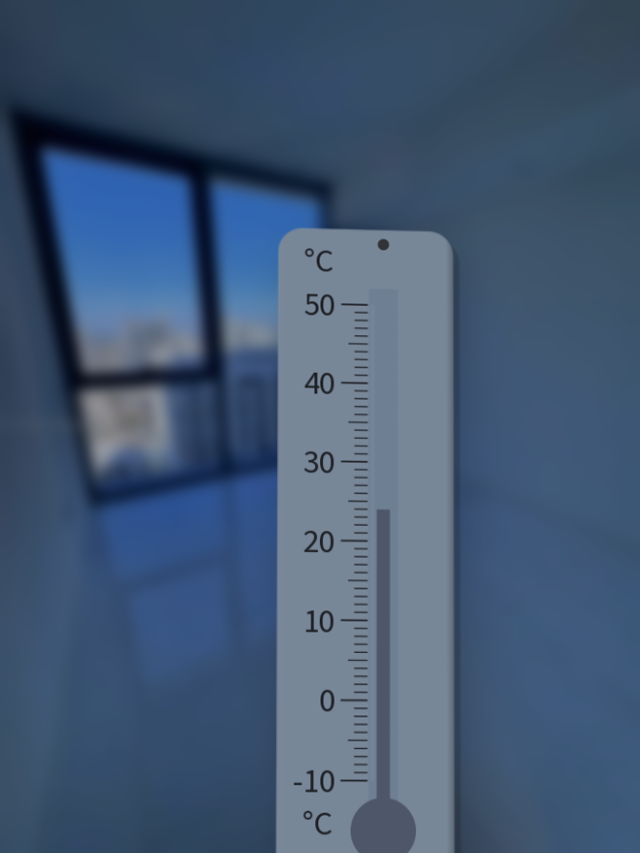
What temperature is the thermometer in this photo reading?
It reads 24 °C
